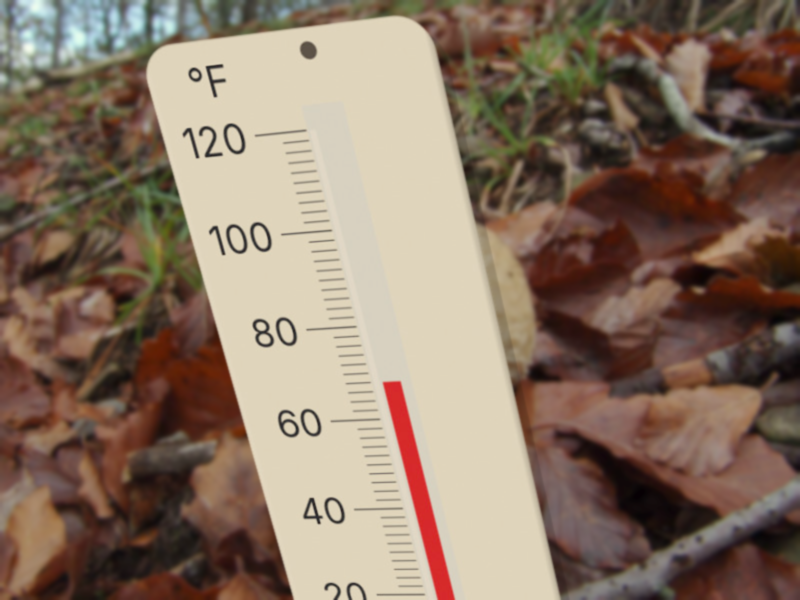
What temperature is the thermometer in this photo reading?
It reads 68 °F
